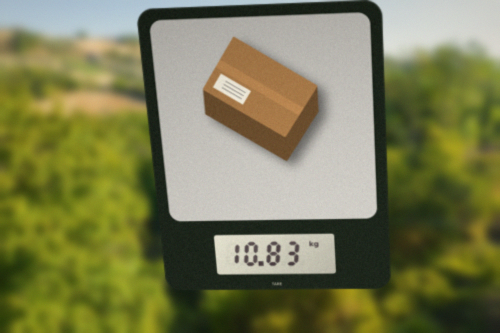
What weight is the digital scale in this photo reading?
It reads 10.83 kg
